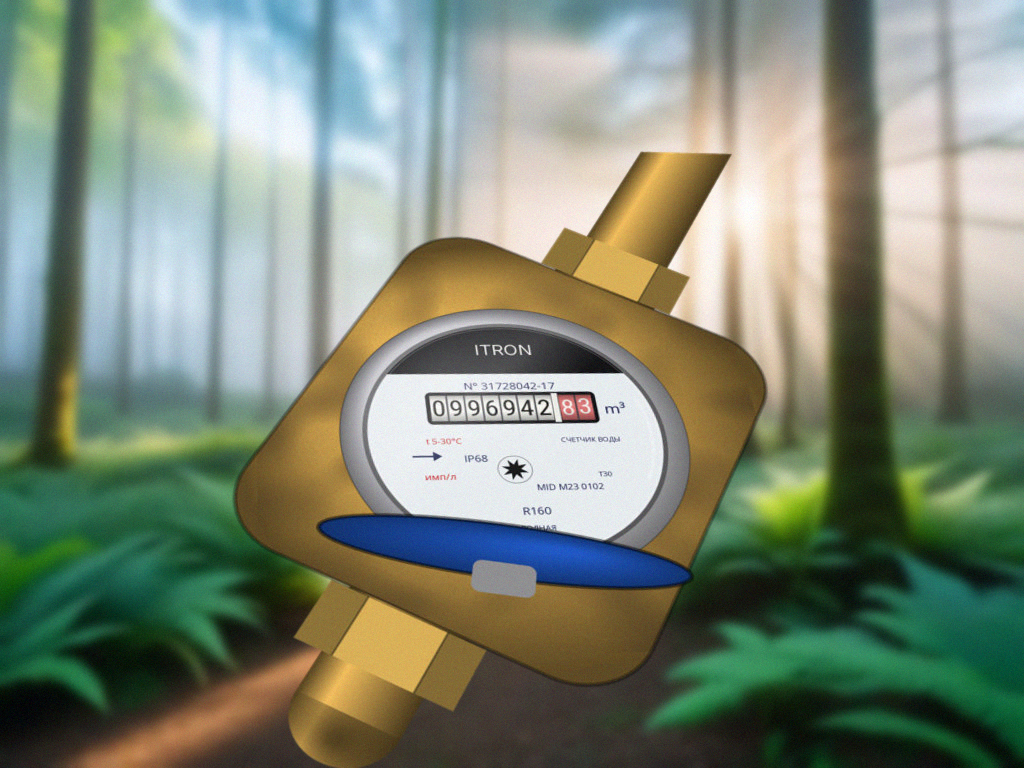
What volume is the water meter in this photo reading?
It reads 996942.83 m³
